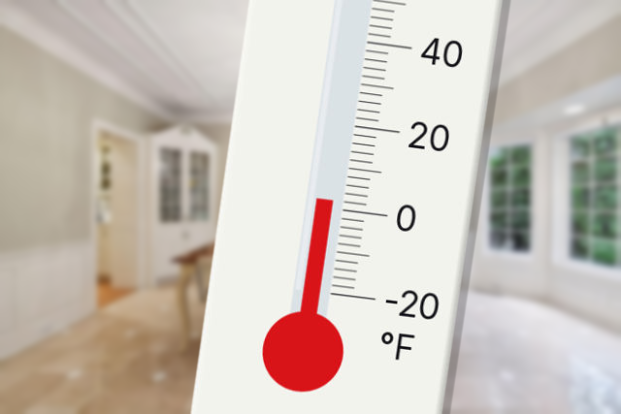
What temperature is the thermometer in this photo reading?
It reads 2 °F
